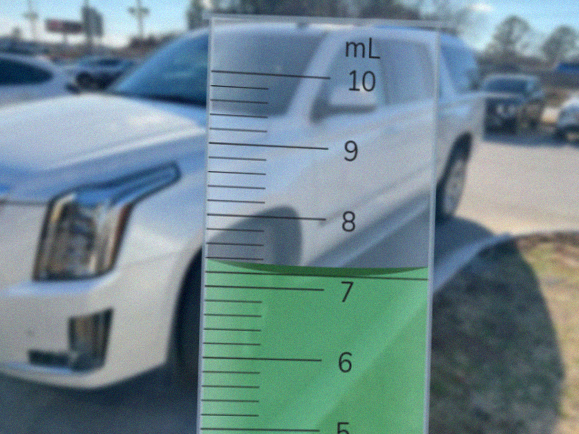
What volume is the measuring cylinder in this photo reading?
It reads 7.2 mL
